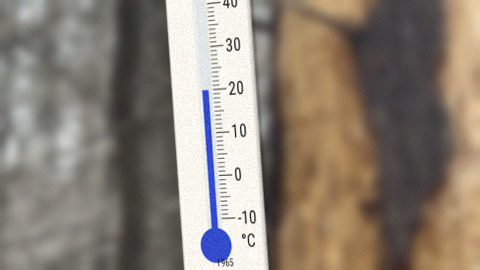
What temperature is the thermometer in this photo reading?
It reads 20 °C
